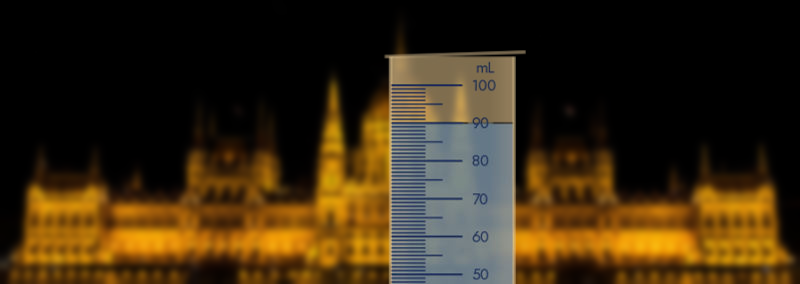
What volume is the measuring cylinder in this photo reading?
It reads 90 mL
